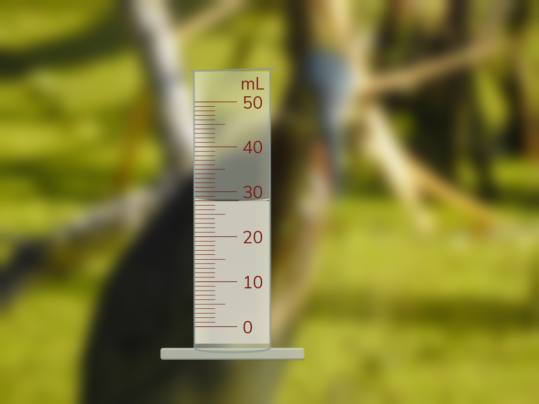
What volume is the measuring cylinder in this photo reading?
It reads 28 mL
